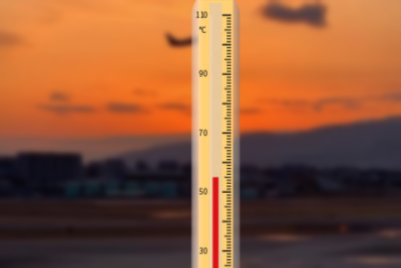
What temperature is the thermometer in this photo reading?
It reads 55 °C
